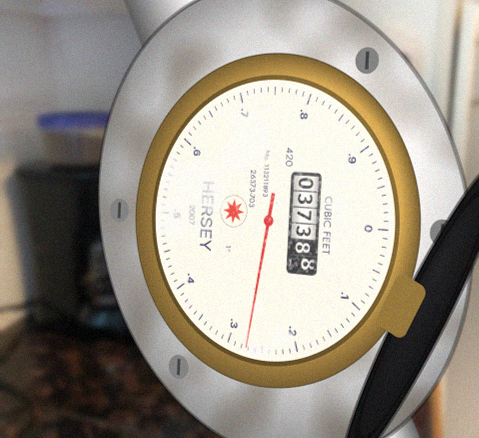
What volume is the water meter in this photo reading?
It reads 37388.27 ft³
